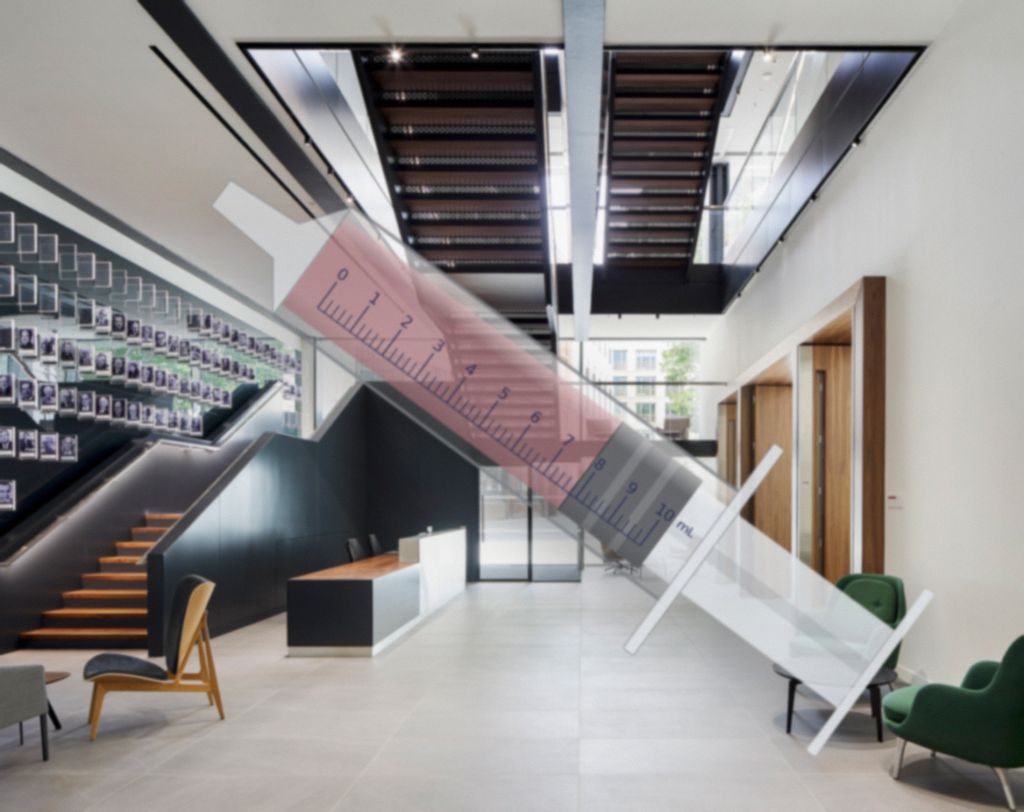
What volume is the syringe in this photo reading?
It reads 7.8 mL
